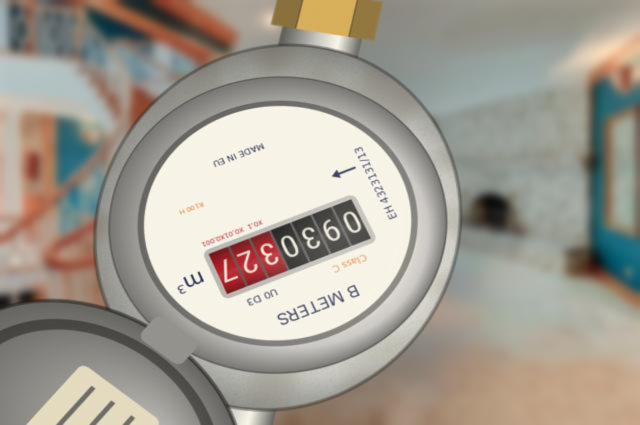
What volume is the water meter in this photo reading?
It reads 930.327 m³
